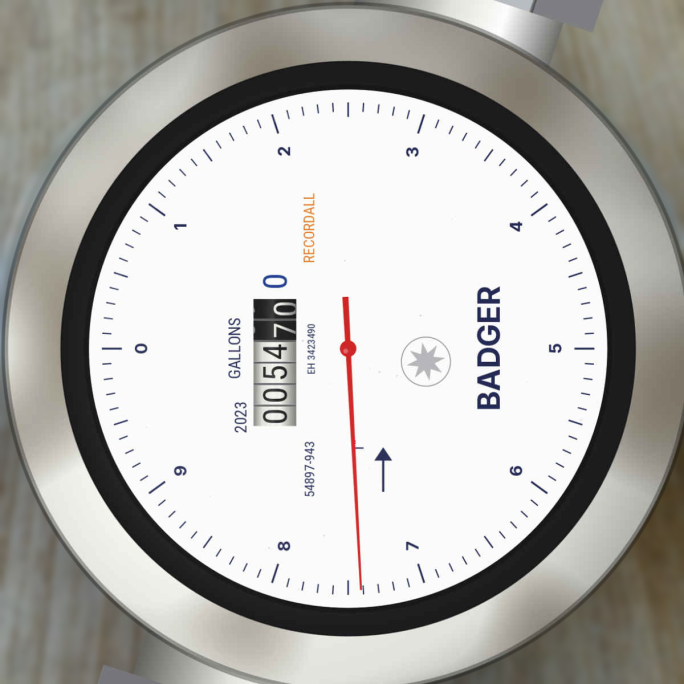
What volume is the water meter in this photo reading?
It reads 54697.4 gal
